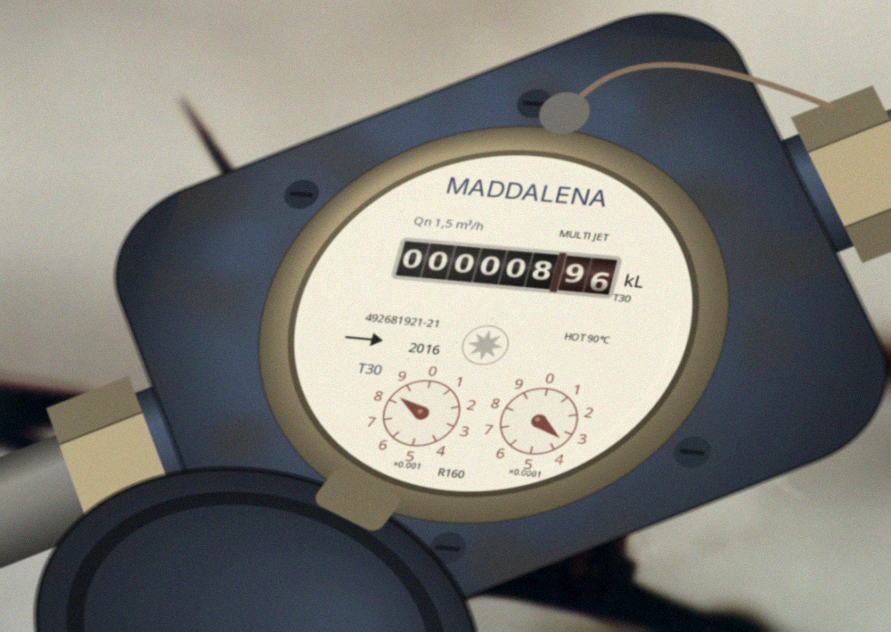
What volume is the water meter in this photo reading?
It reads 8.9583 kL
